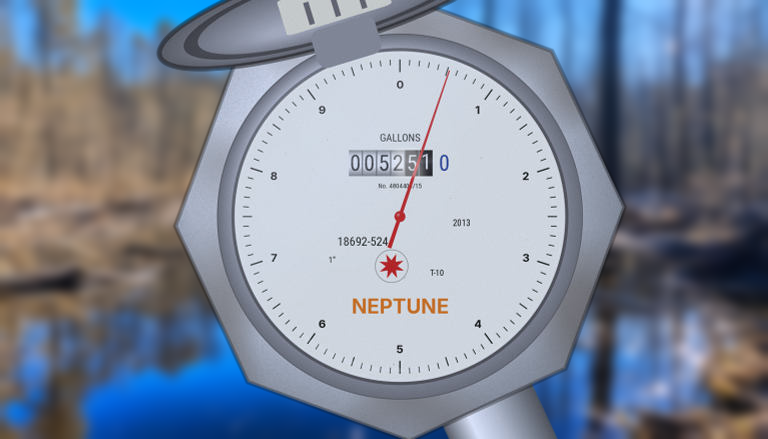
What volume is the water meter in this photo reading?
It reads 52510.5 gal
